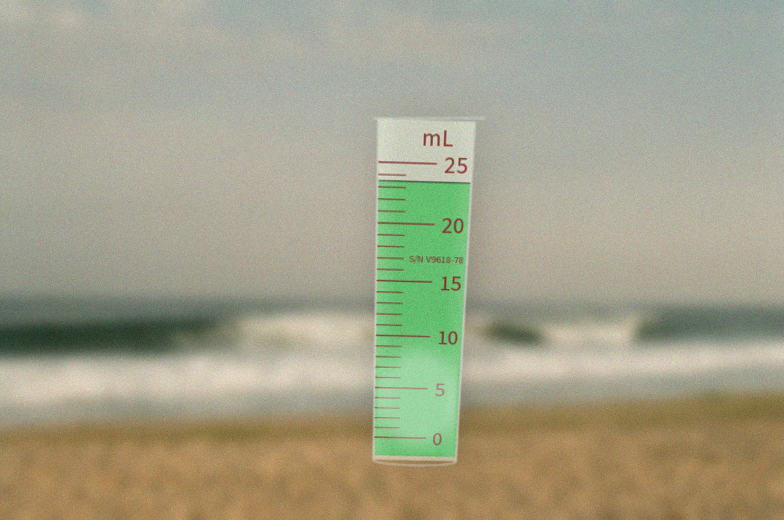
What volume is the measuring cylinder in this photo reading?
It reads 23.5 mL
